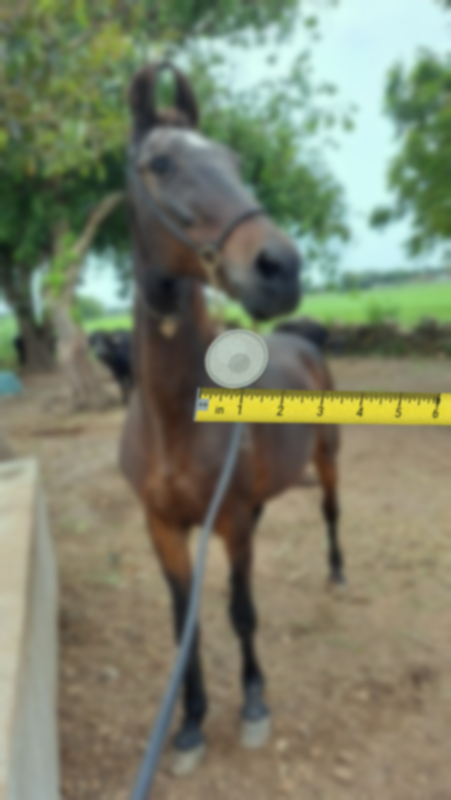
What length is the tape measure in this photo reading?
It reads 1.5 in
